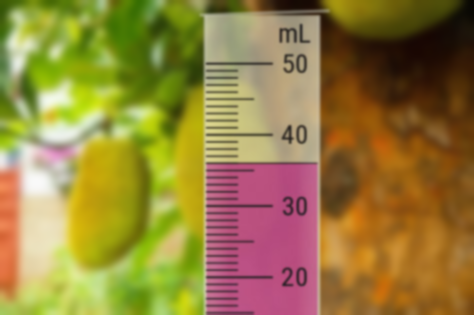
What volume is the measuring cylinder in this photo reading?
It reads 36 mL
